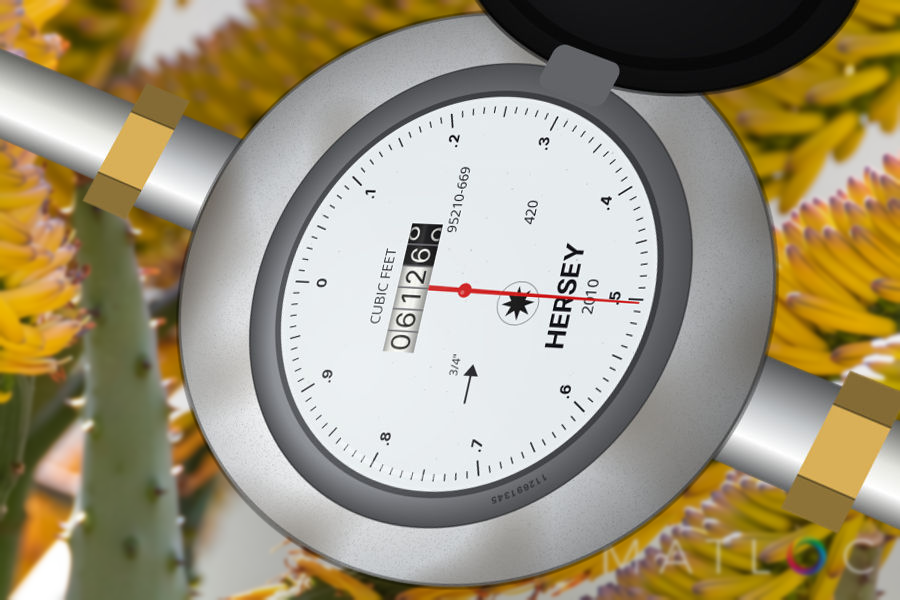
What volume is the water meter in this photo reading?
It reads 61268.50 ft³
